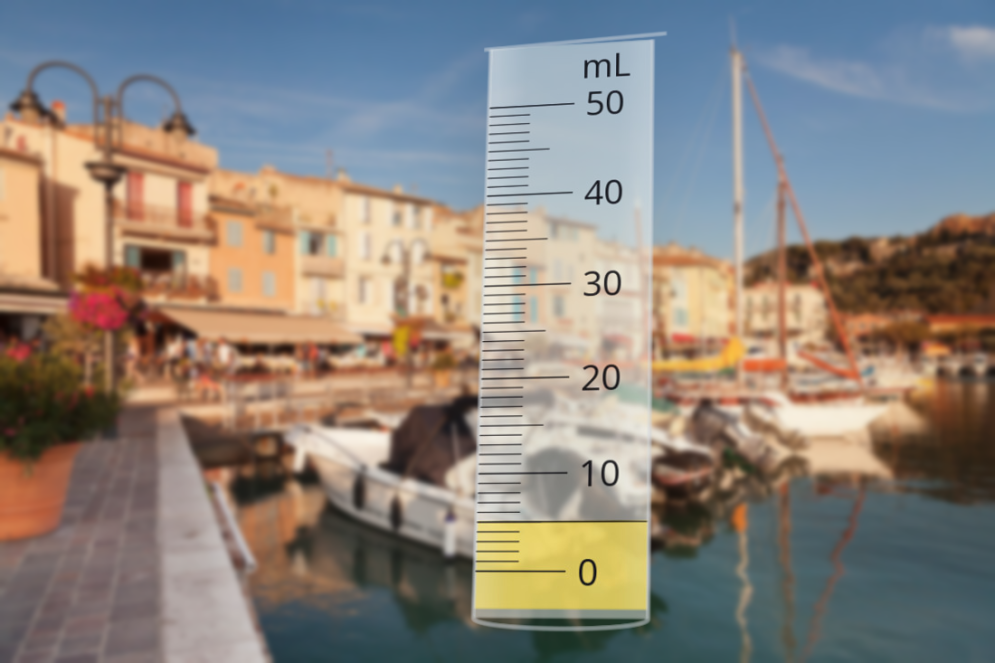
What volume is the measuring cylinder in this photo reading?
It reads 5 mL
